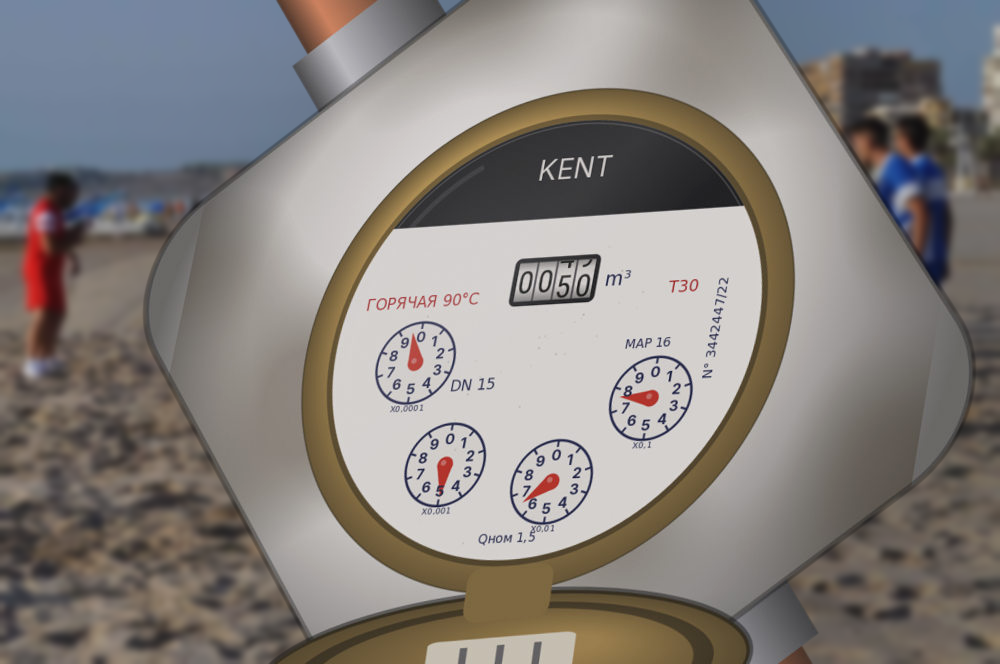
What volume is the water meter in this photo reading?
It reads 49.7649 m³
